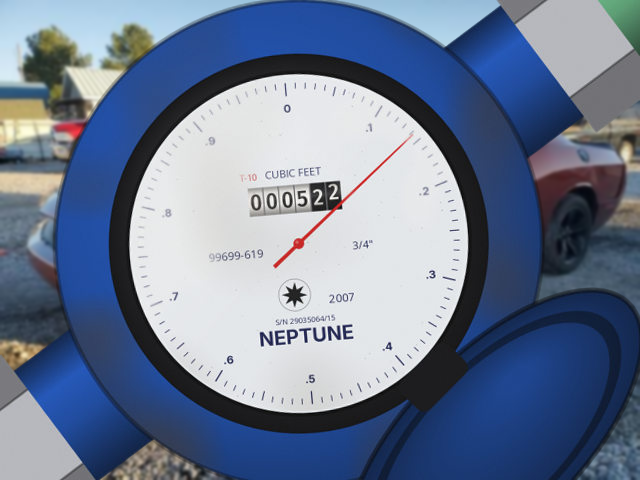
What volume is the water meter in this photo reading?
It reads 522.14 ft³
